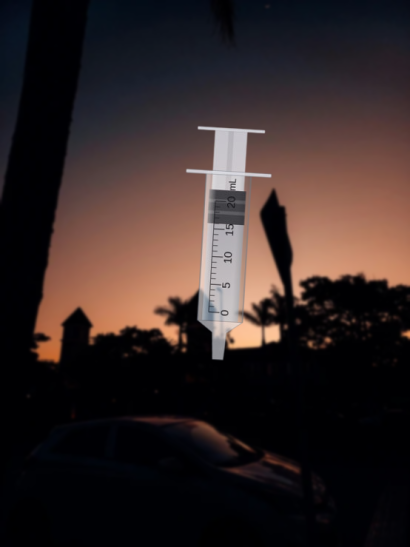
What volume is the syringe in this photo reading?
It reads 16 mL
